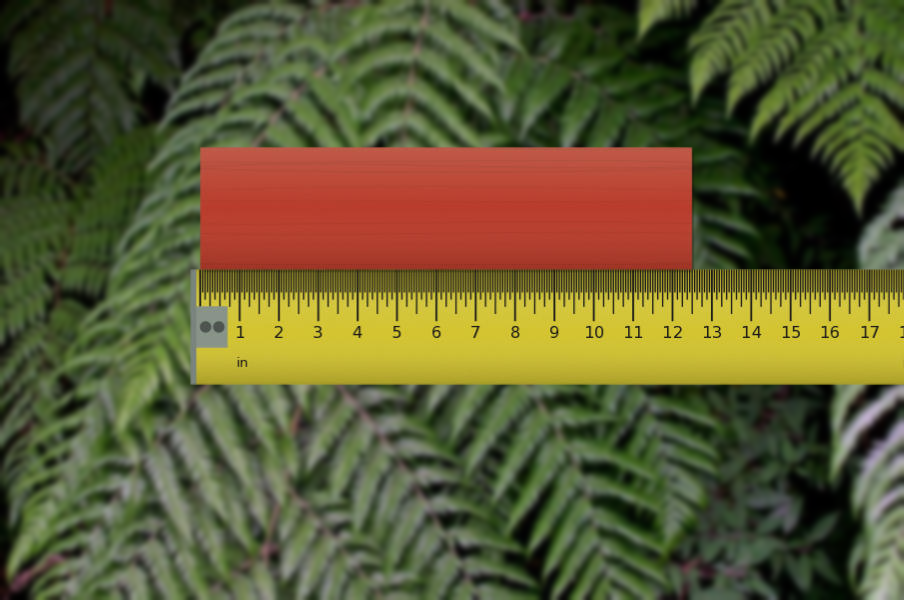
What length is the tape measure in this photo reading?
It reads 12.5 in
